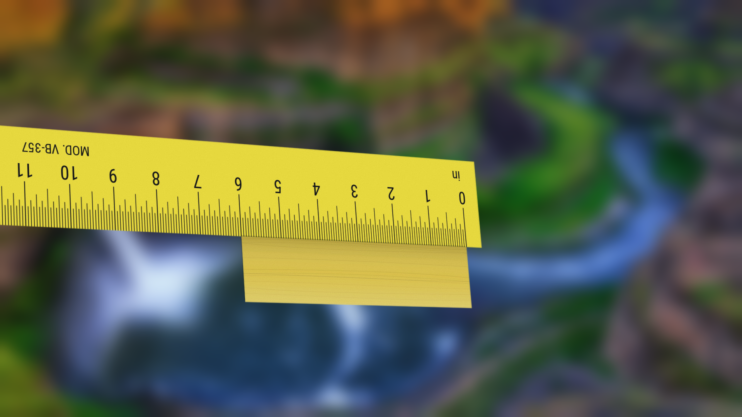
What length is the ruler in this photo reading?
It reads 6 in
